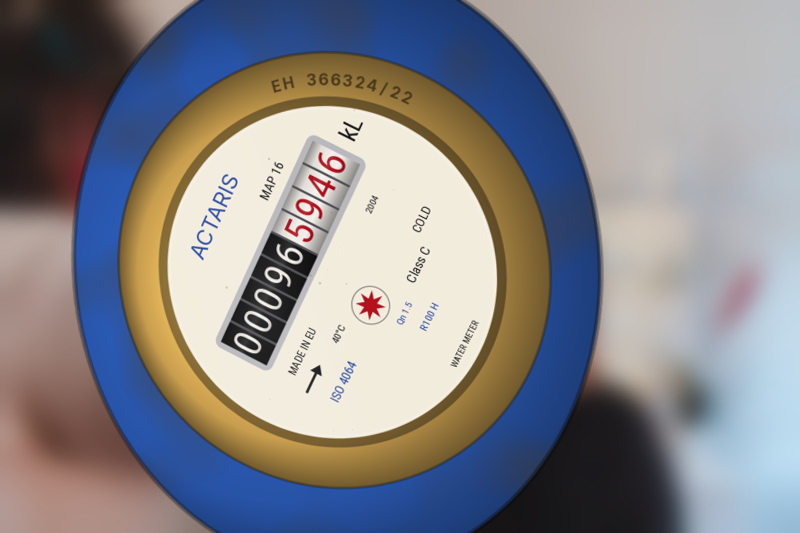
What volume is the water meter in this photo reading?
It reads 96.5946 kL
